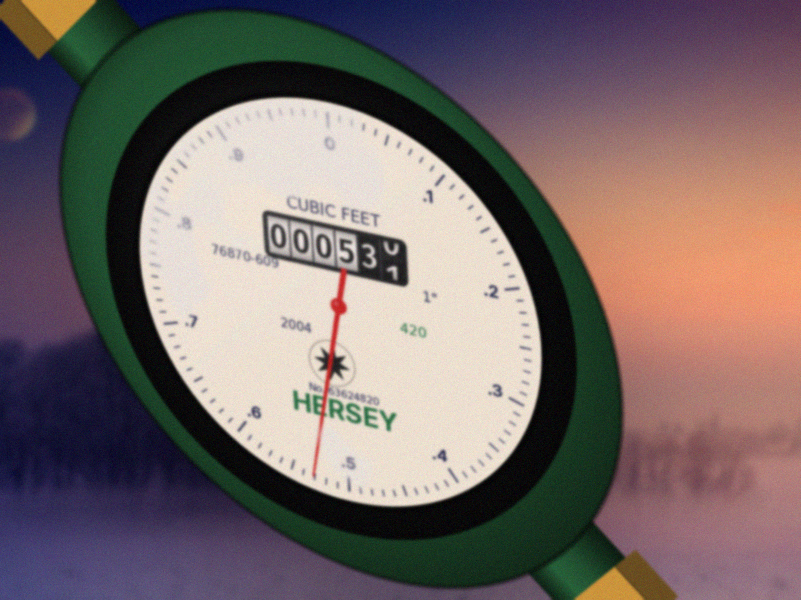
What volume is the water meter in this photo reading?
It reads 530.53 ft³
